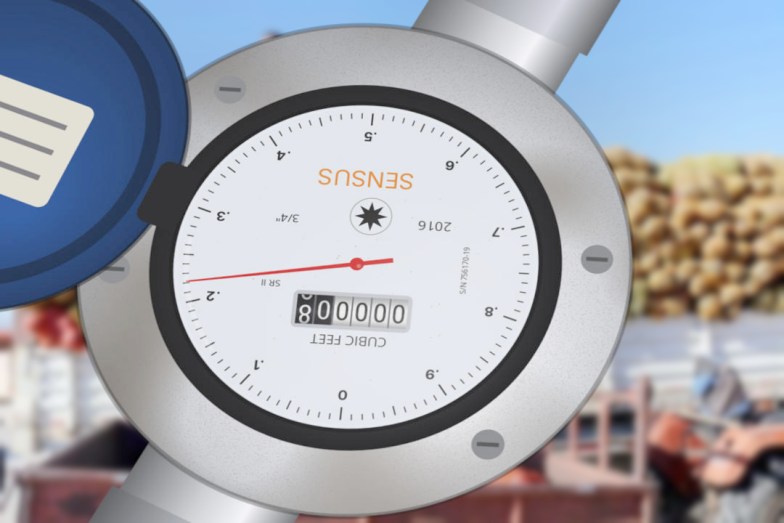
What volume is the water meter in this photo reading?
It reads 8.22 ft³
